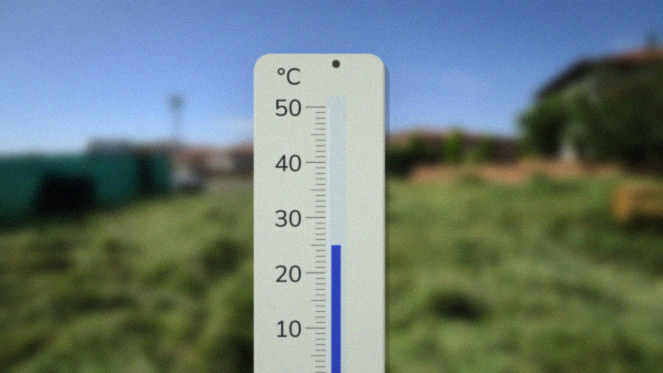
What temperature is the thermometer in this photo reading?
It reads 25 °C
